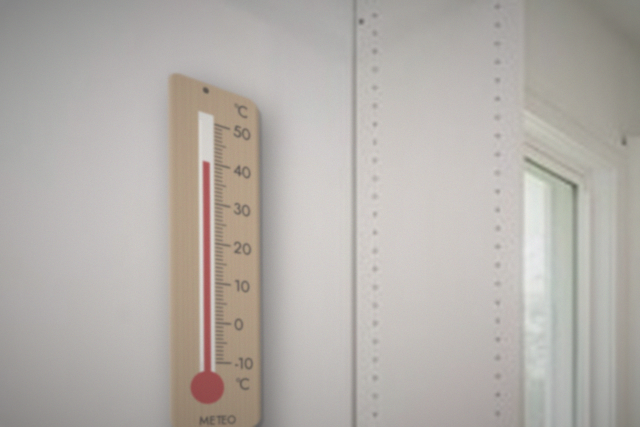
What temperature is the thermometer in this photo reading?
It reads 40 °C
